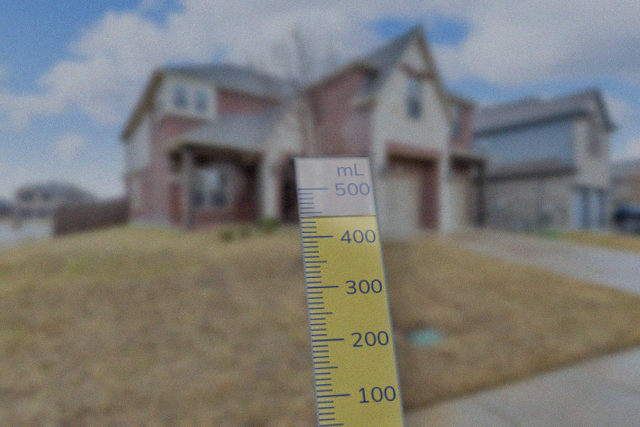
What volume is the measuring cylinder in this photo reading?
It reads 440 mL
